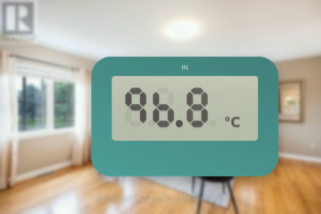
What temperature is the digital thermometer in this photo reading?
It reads 96.8 °C
